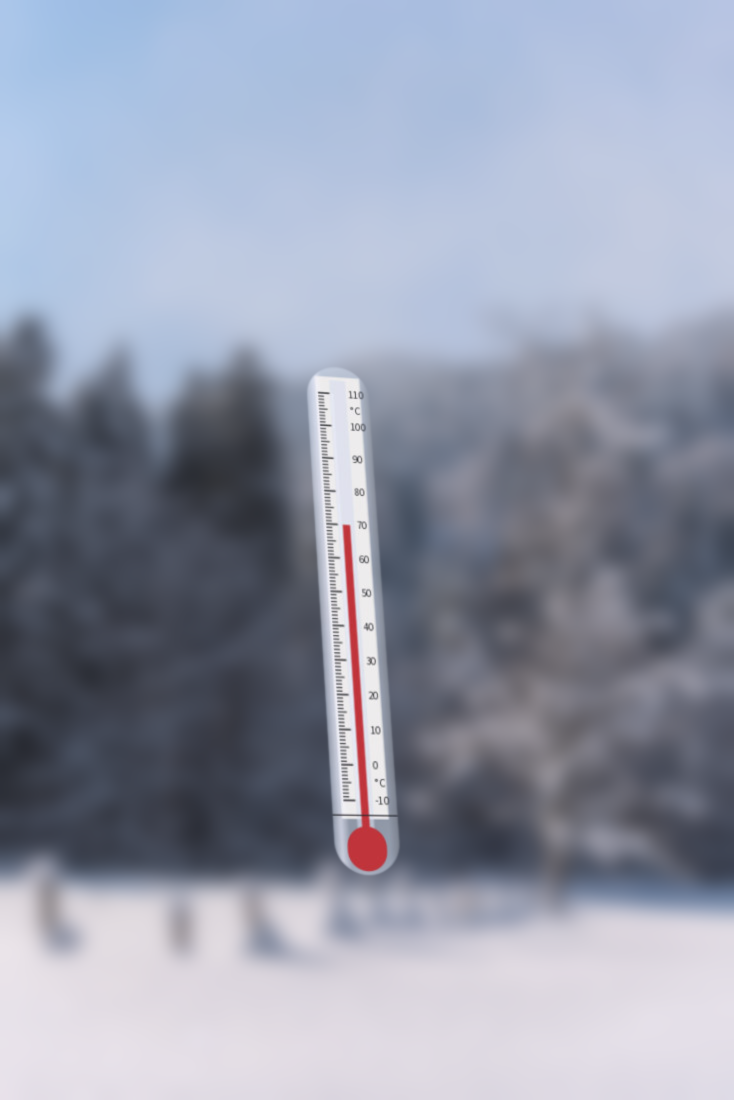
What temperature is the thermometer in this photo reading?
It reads 70 °C
